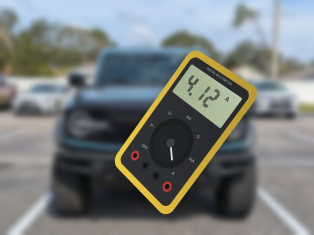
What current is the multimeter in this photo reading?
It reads 4.12 A
